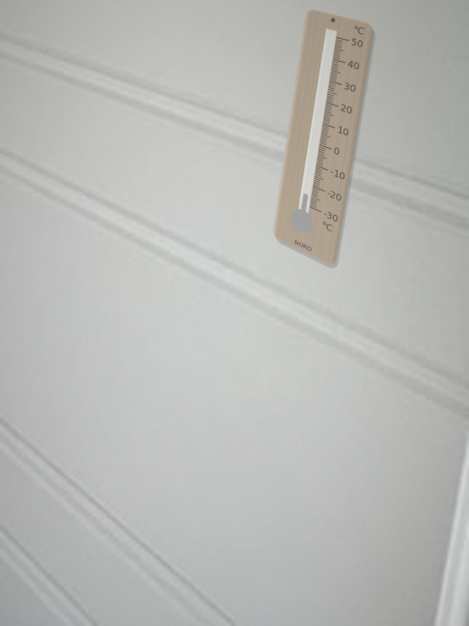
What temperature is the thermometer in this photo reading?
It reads -25 °C
